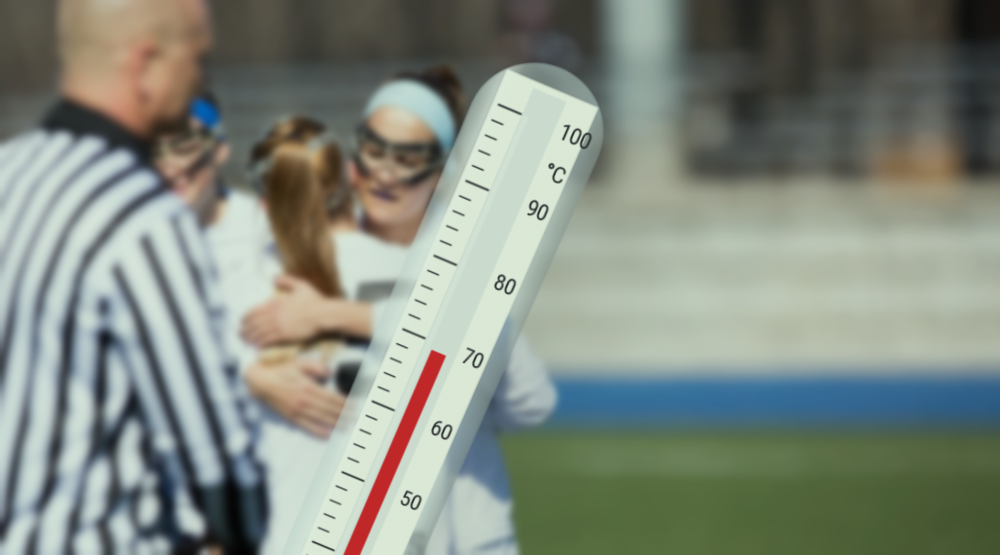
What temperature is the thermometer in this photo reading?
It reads 69 °C
